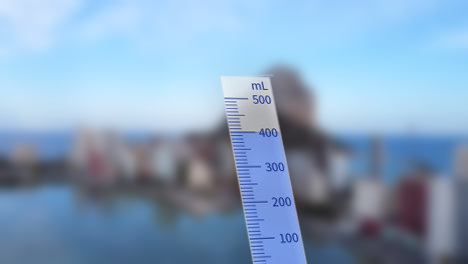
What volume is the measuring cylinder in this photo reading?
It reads 400 mL
